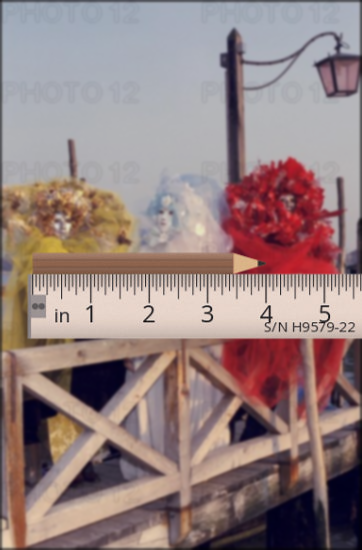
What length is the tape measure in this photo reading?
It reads 4 in
